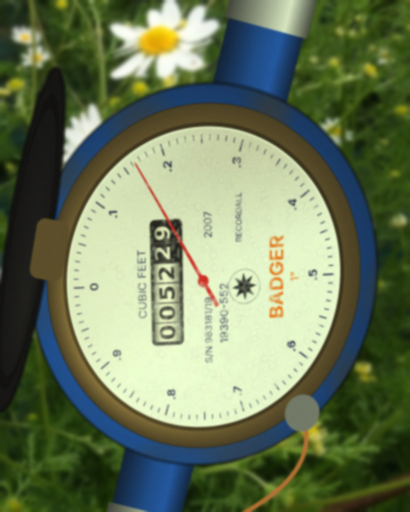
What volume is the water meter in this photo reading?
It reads 5229.16 ft³
